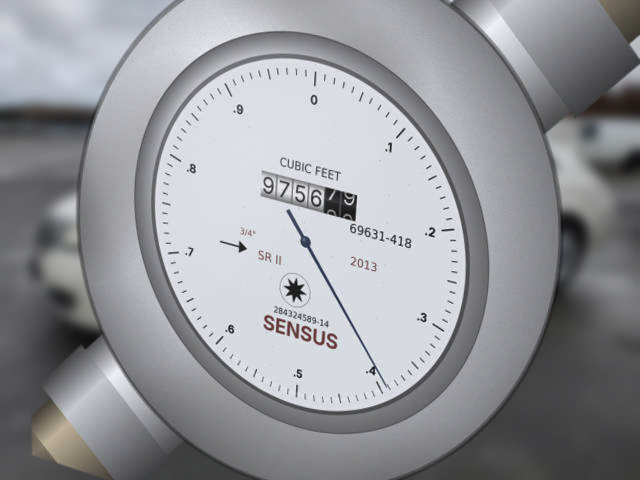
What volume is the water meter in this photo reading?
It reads 975679.39 ft³
